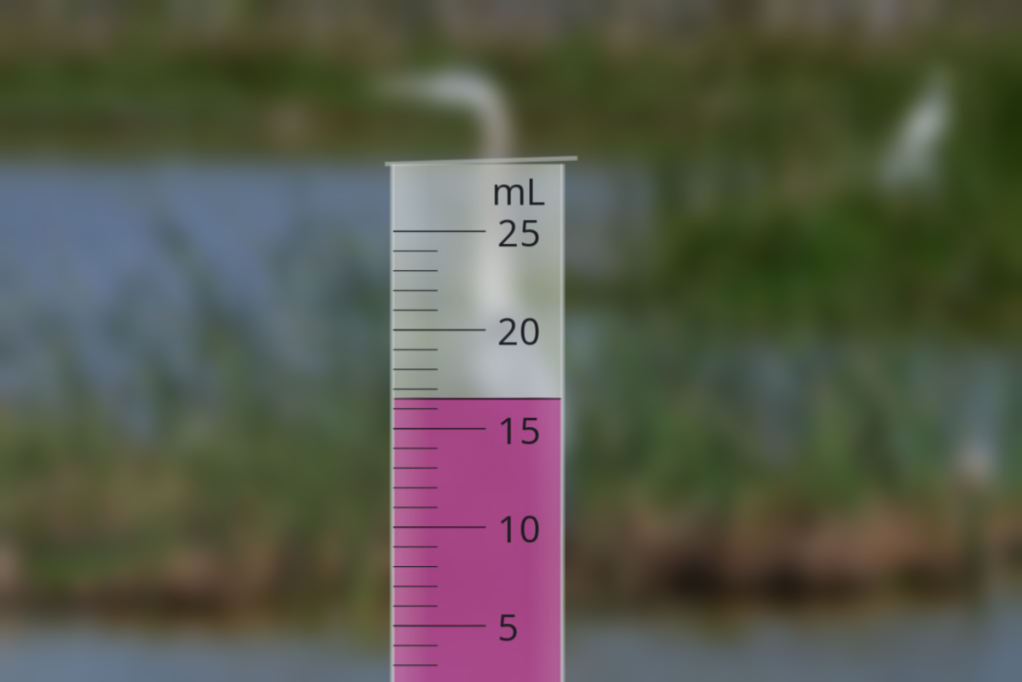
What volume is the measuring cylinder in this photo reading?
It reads 16.5 mL
